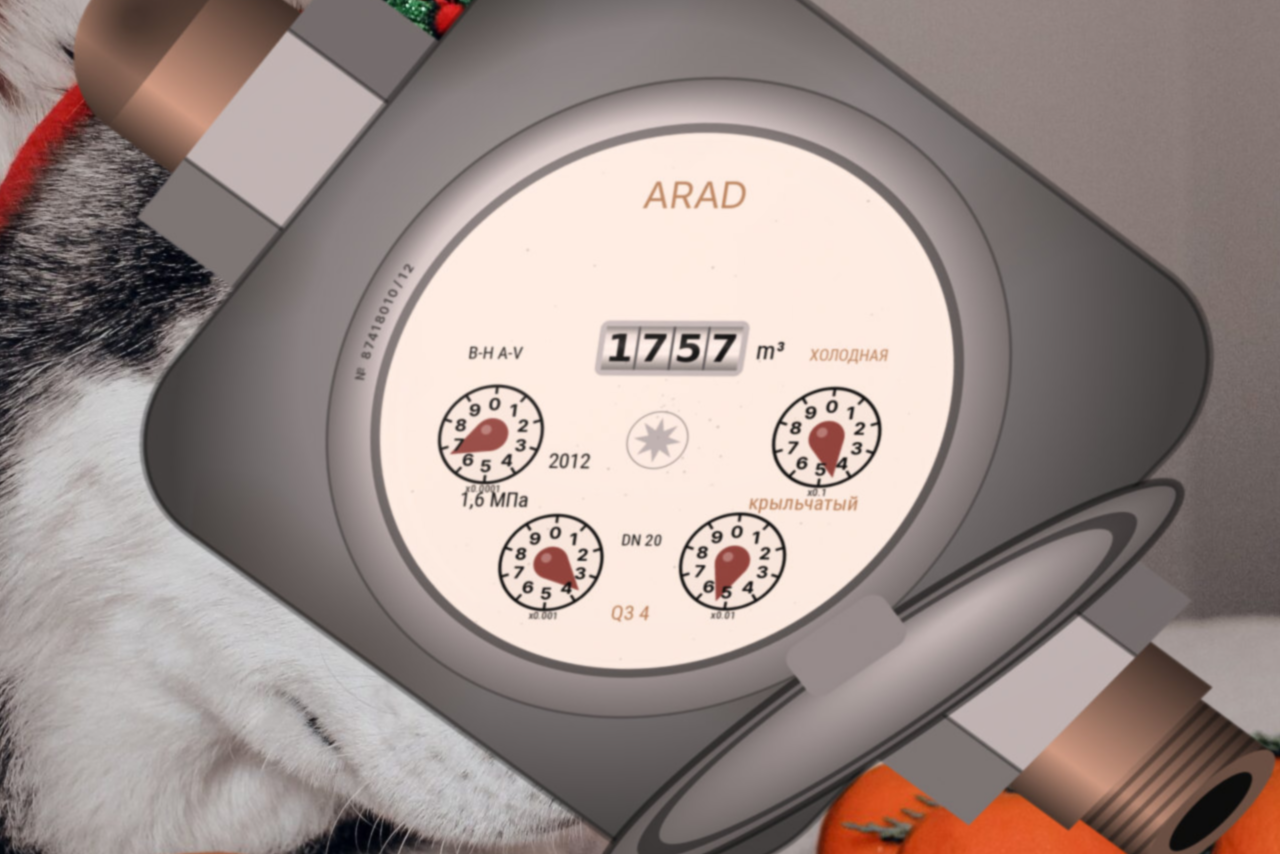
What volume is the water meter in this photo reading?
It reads 1757.4536 m³
